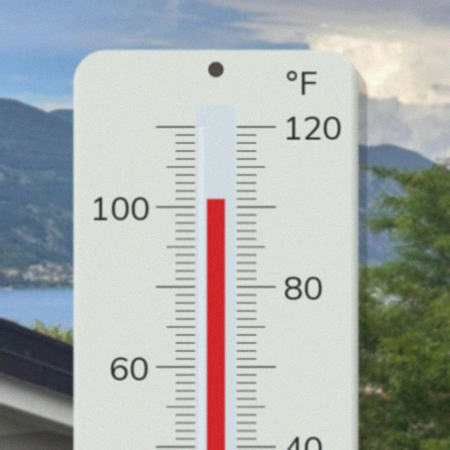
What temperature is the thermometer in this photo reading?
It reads 102 °F
